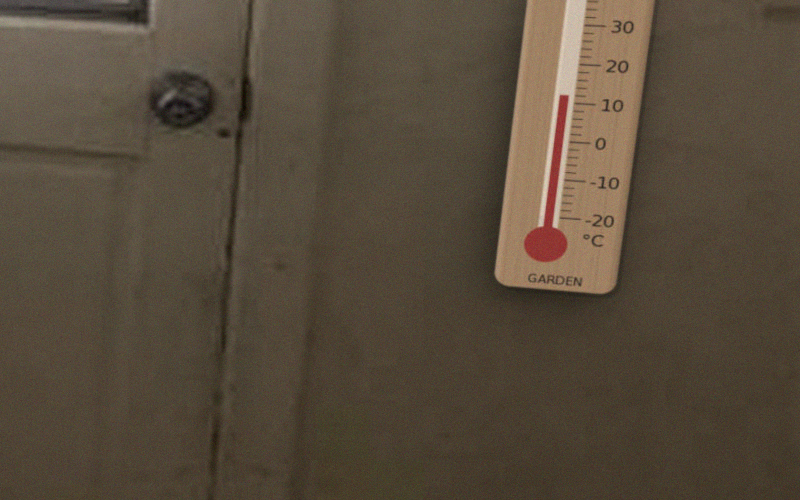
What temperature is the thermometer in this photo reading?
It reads 12 °C
